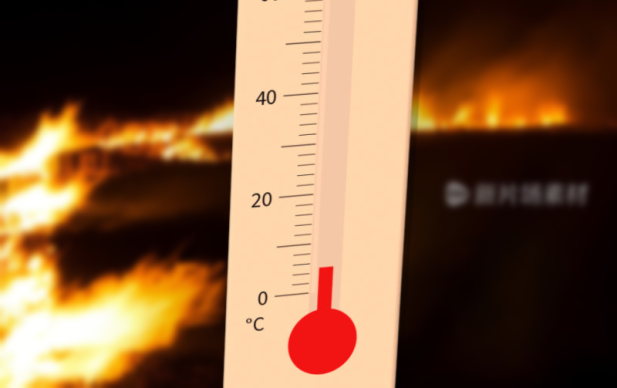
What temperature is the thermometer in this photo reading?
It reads 5 °C
